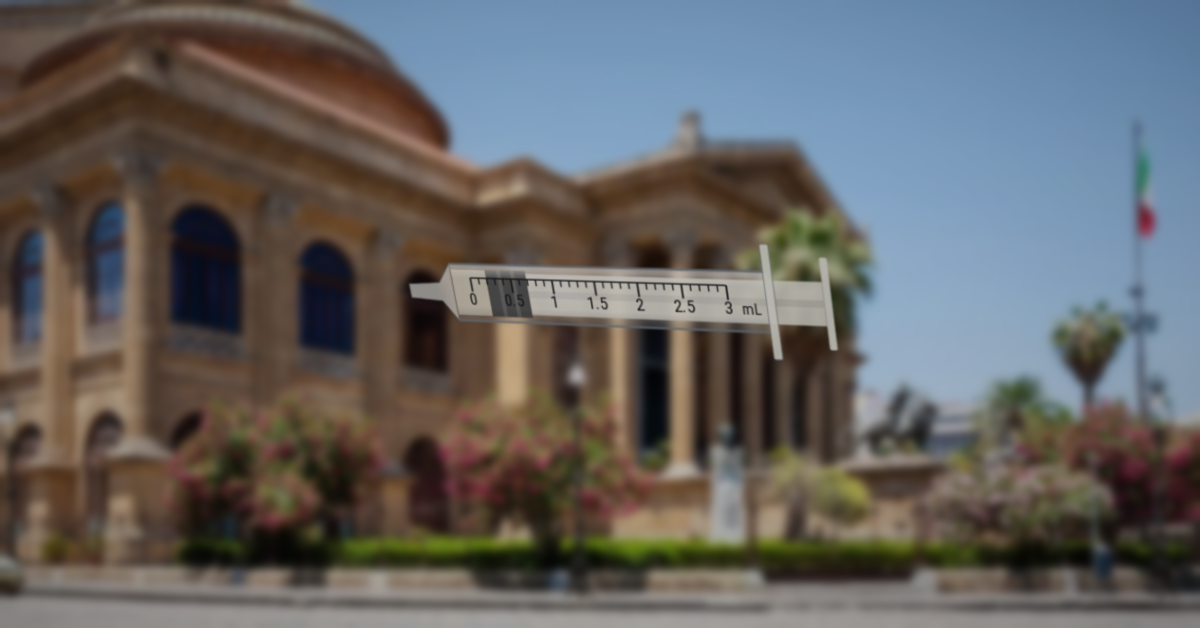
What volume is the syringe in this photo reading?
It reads 0.2 mL
